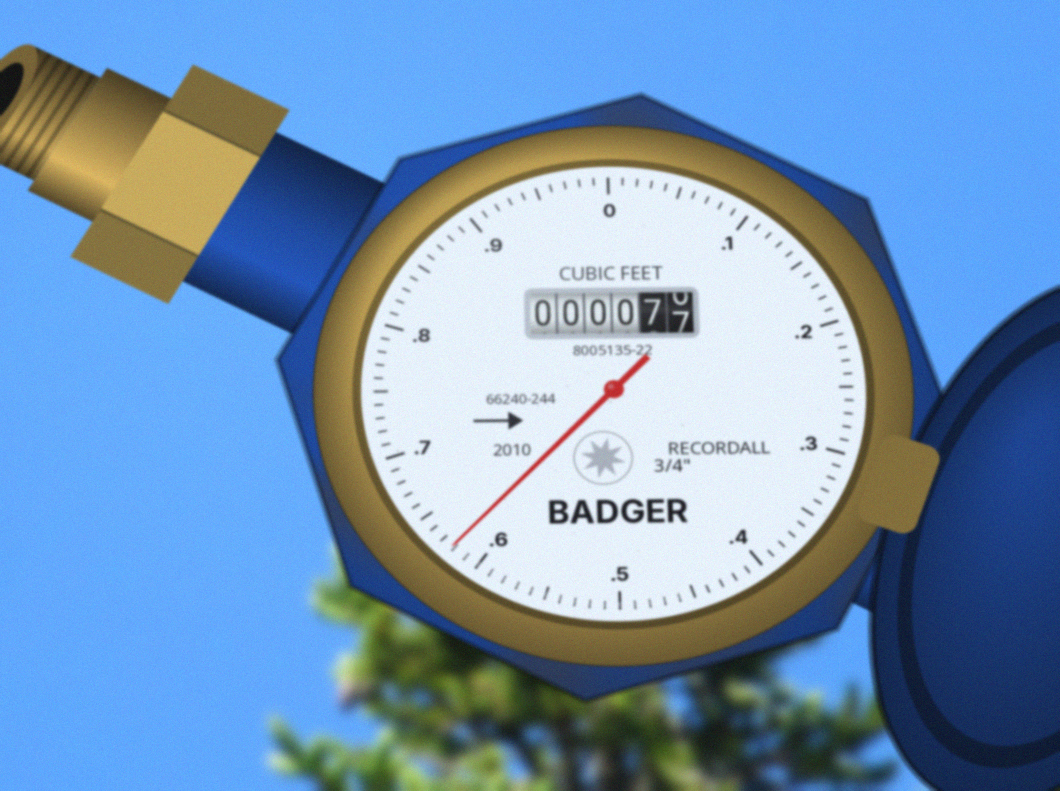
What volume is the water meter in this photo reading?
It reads 76.62 ft³
